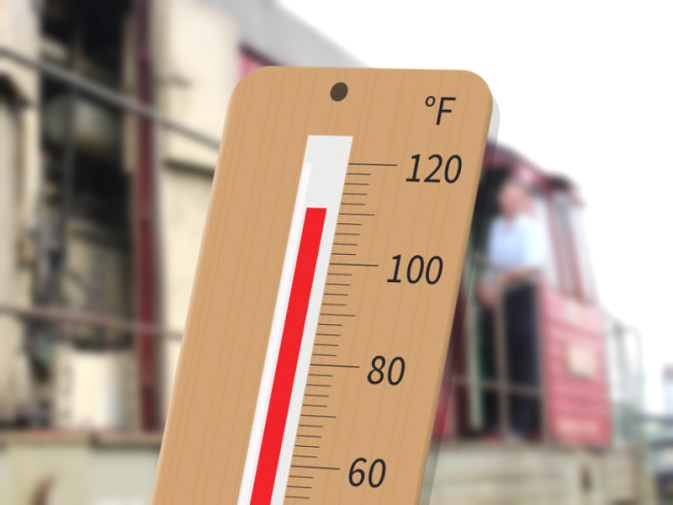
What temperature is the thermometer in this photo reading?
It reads 111 °F
